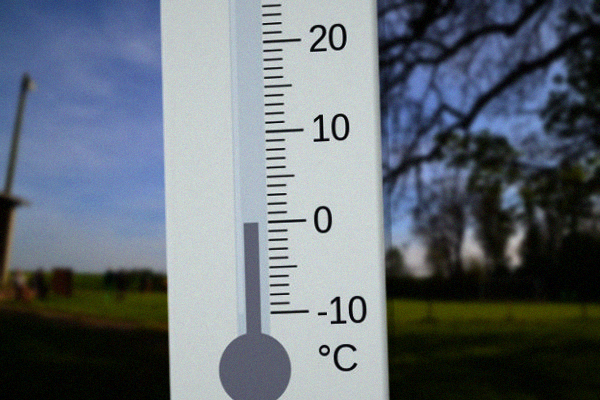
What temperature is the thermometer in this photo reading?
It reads 0 °C
